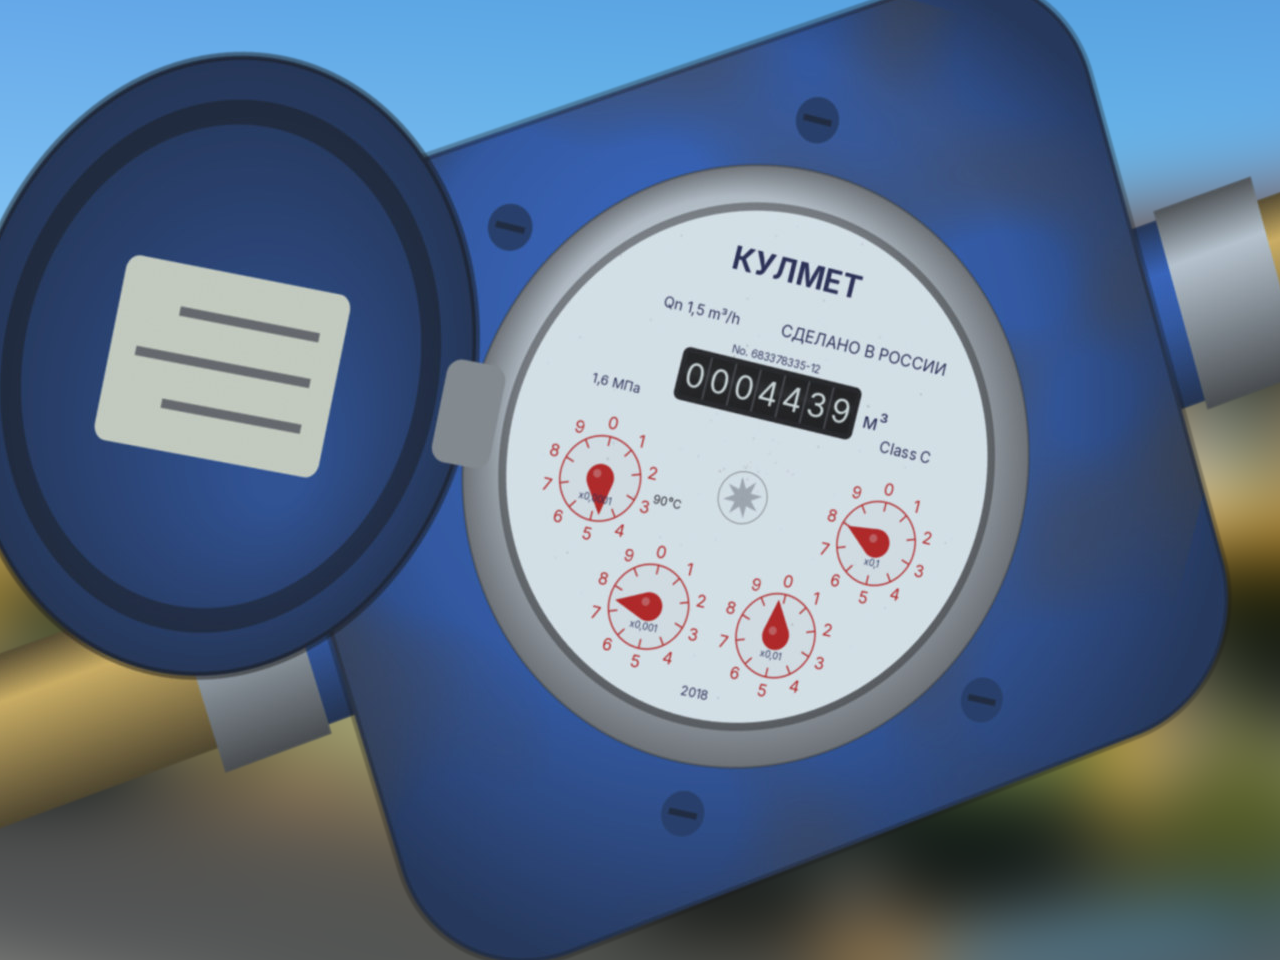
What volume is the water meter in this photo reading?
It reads 4439.7974 m³
